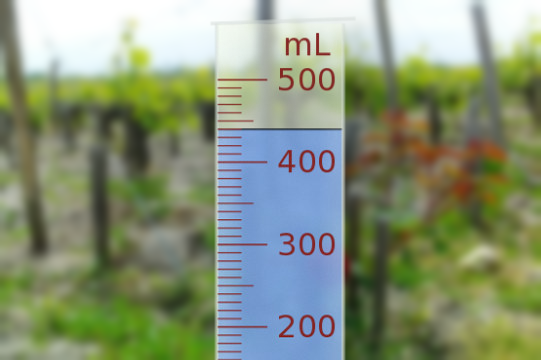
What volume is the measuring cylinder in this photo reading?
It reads 440 mL
